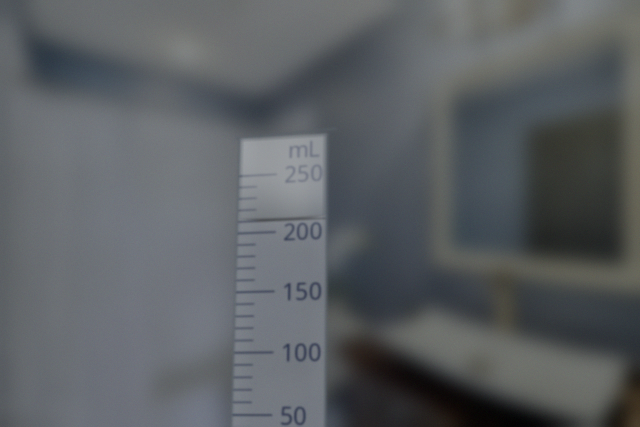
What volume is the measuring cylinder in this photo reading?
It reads 210 mL
